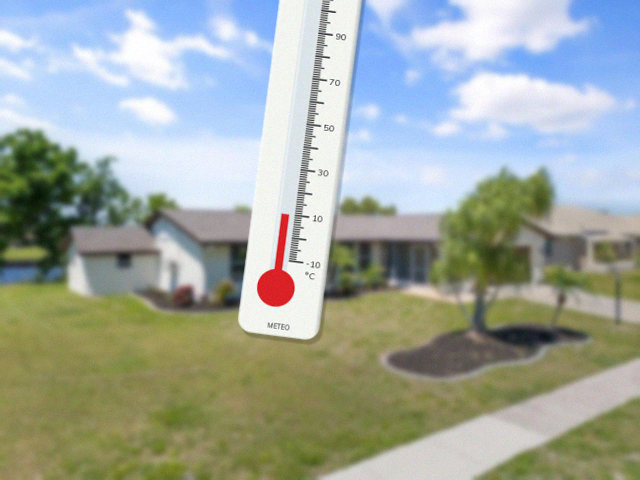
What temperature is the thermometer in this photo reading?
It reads 10 °C
